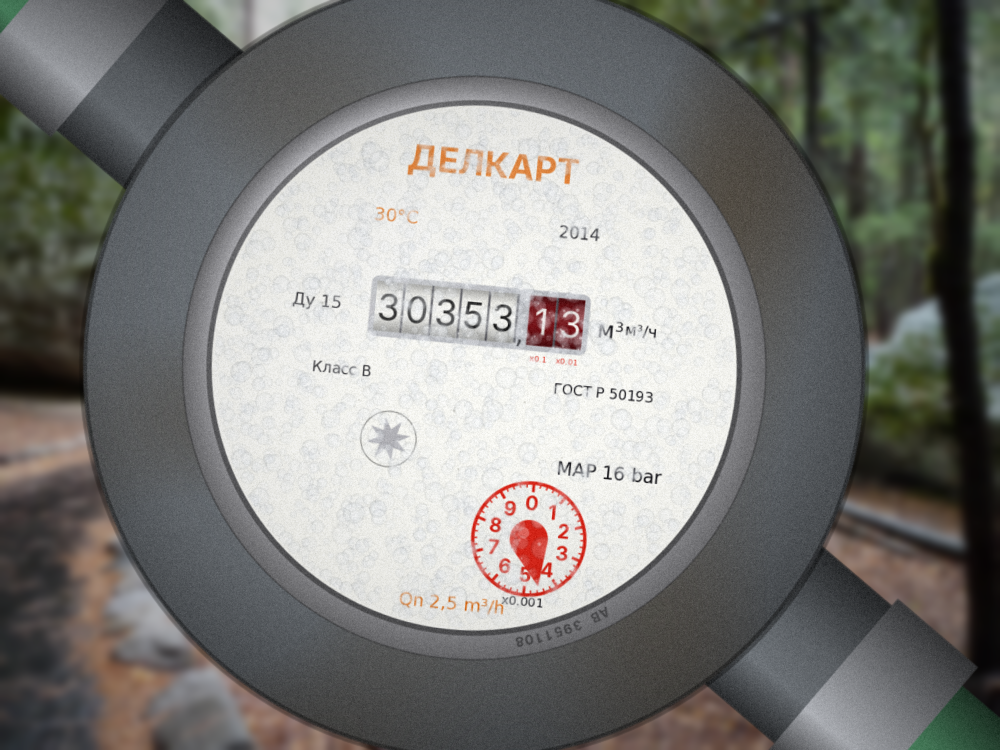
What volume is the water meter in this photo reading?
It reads 30353.134 m³
